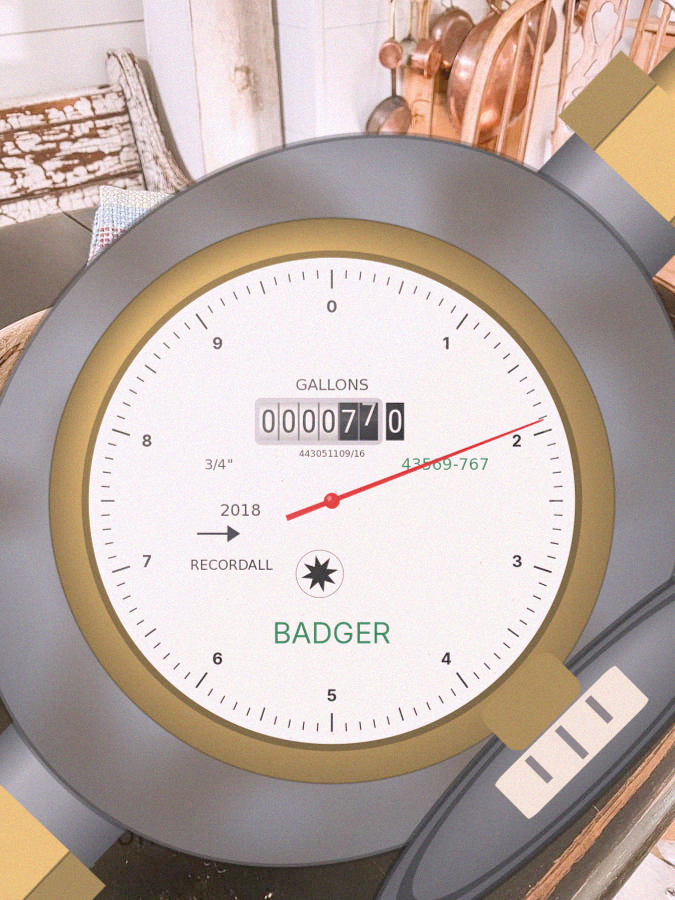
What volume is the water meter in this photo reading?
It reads 771.9 gal
